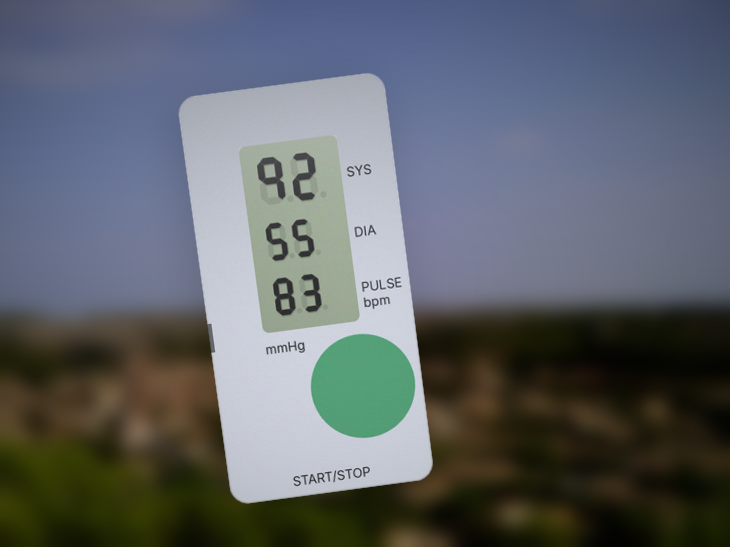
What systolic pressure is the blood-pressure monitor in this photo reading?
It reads 92 mmHg
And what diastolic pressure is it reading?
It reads 55 mmHg
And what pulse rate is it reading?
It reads 83 bpm
